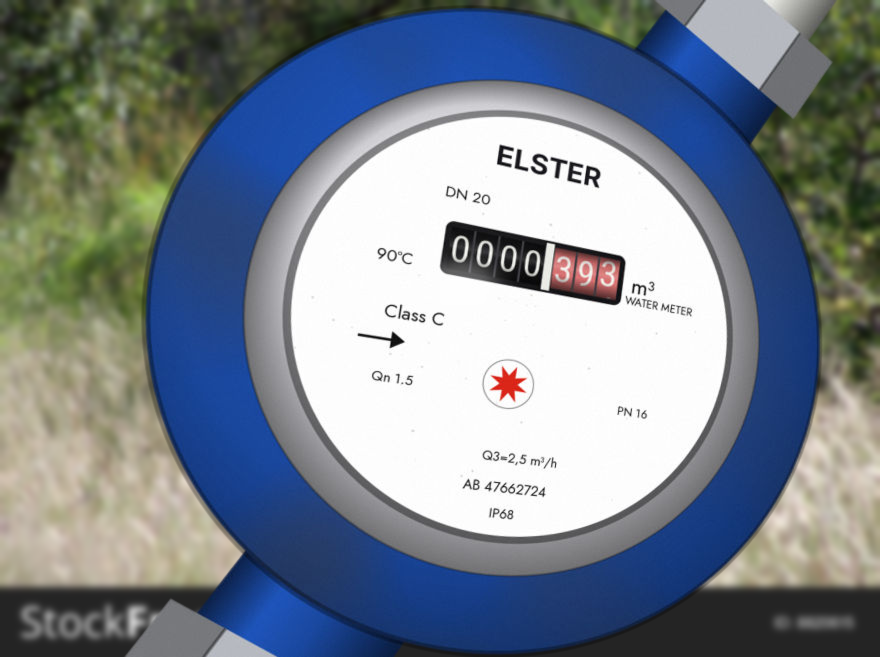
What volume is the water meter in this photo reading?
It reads 0.393 m³
